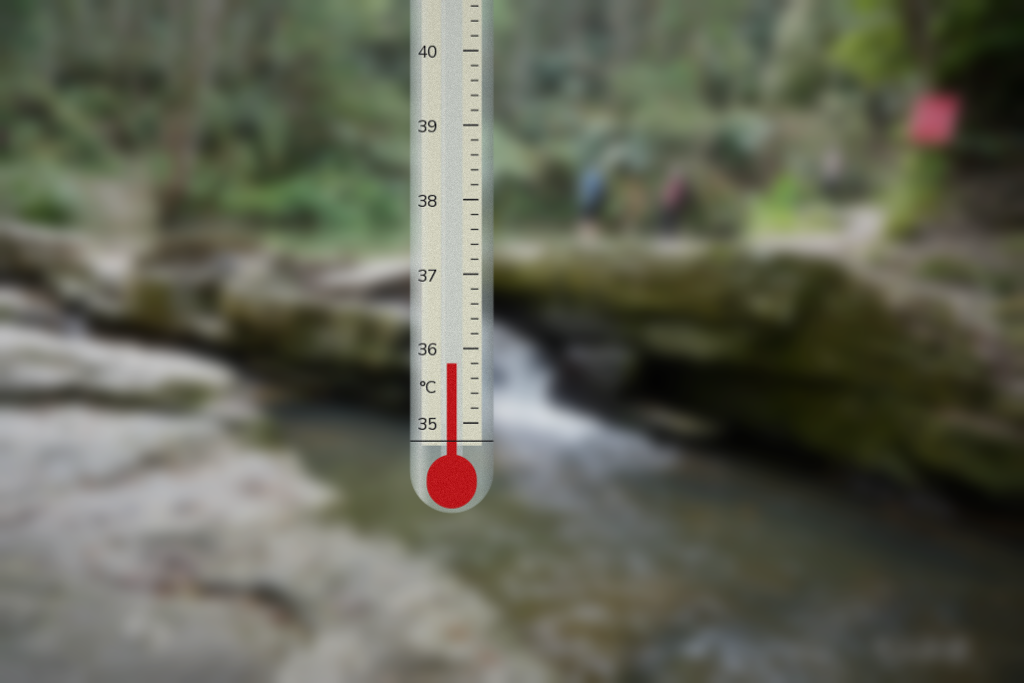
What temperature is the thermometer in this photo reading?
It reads 35.8 °C
